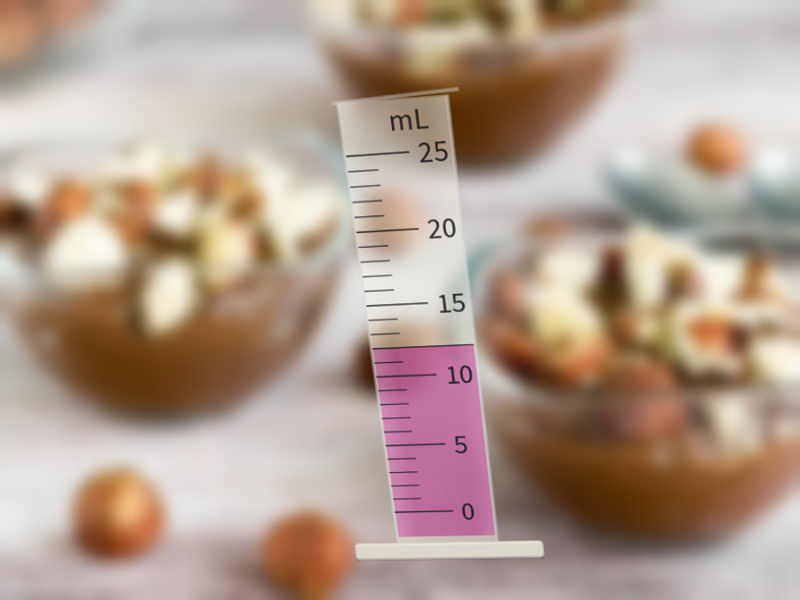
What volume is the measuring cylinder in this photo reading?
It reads 12 mL
